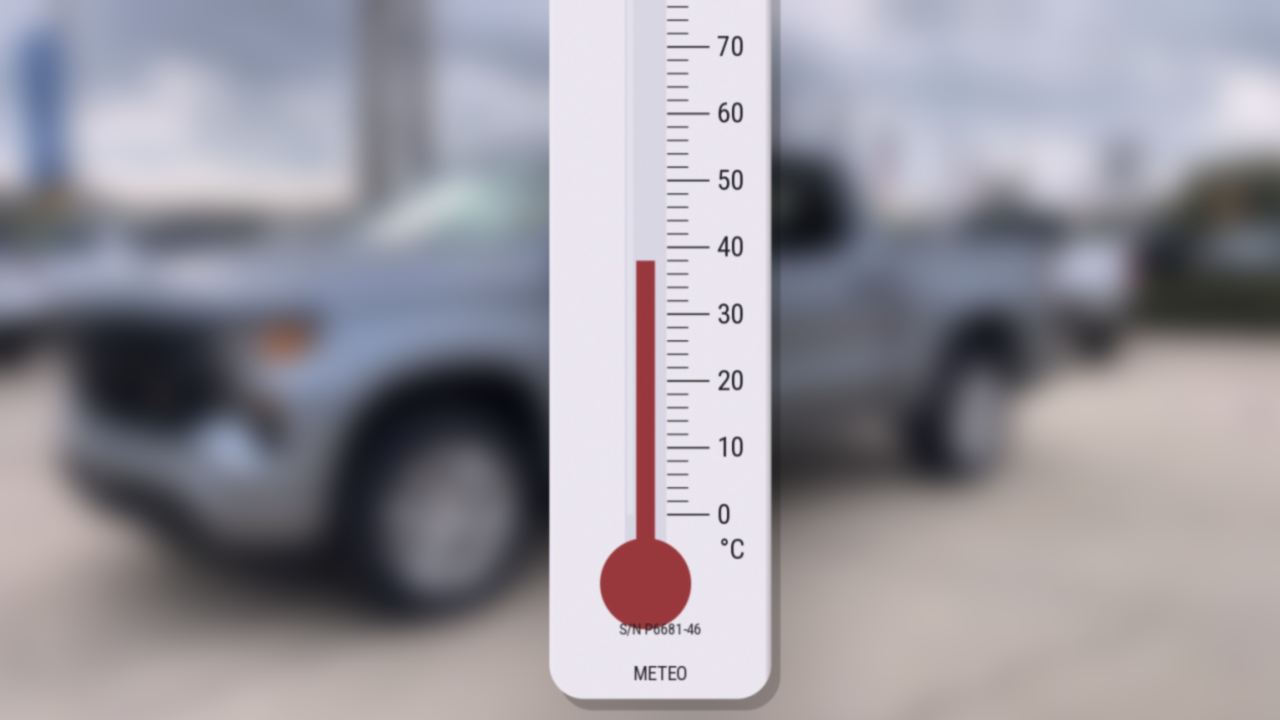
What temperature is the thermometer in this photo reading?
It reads 38 °C
